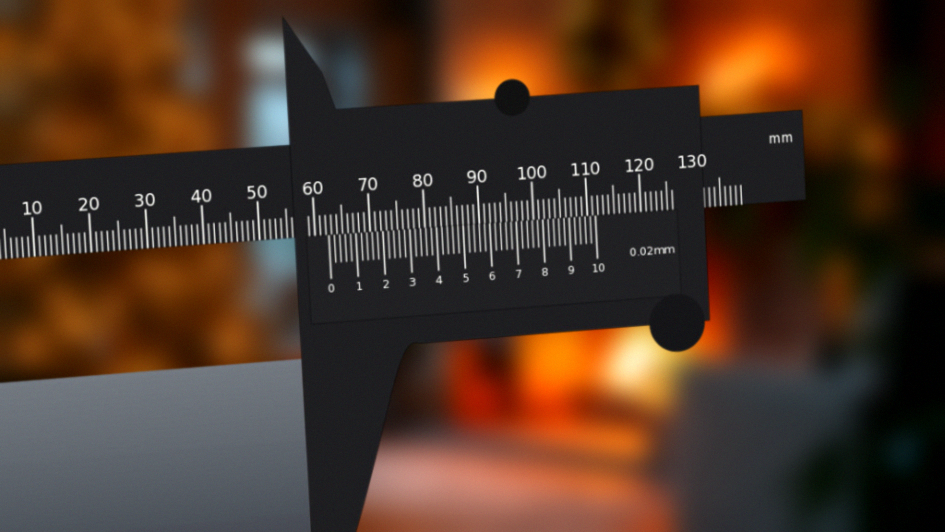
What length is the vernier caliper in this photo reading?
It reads 62.5 mm
